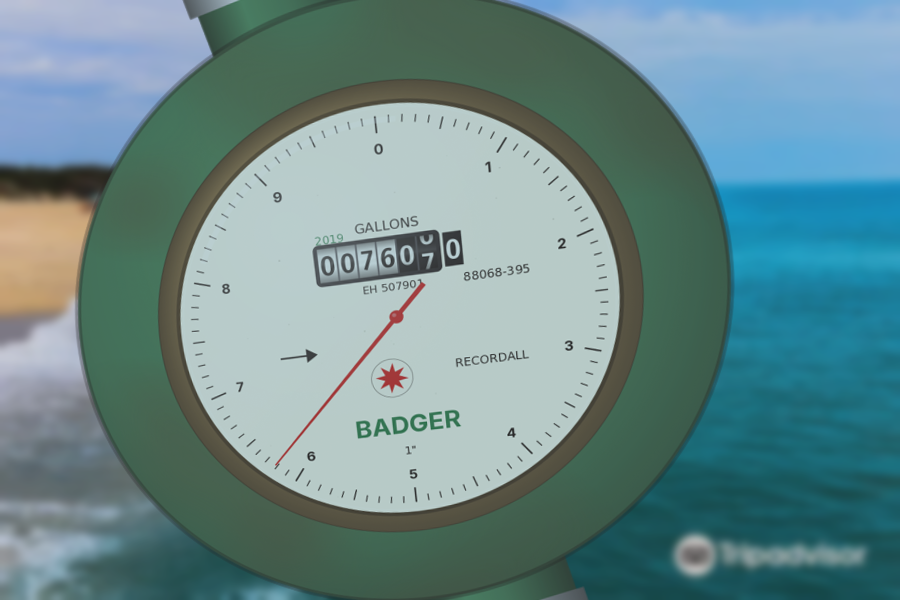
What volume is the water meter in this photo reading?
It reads 76066.2 gal
